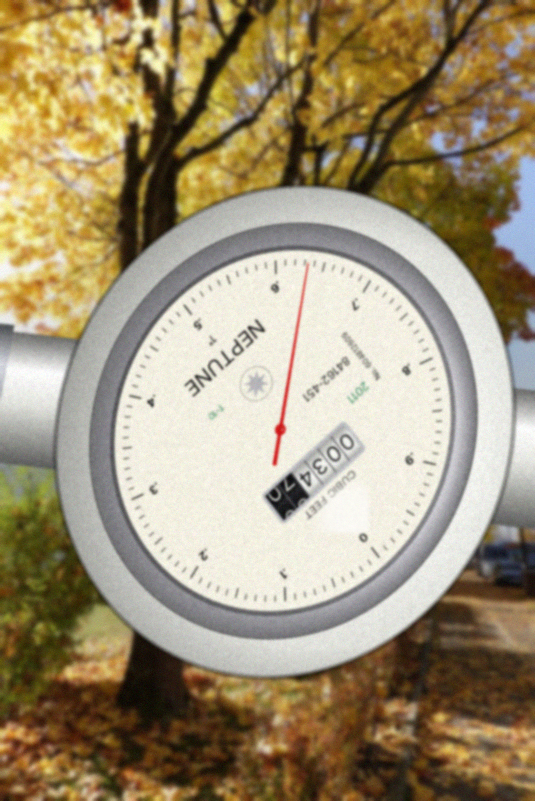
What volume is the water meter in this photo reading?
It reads 3469.63 ft³
